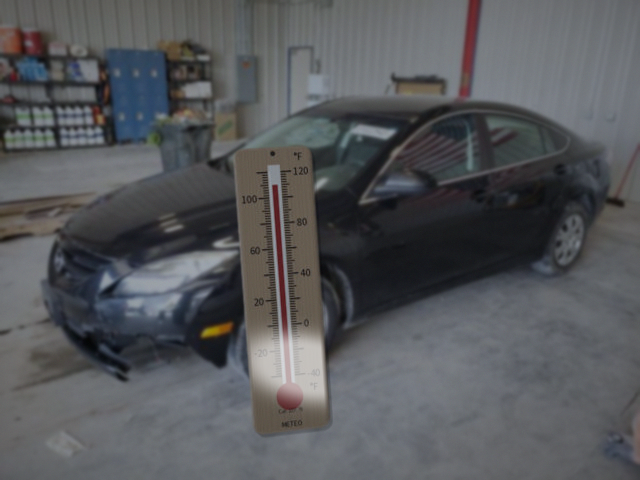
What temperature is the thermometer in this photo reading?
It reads 110 °F
